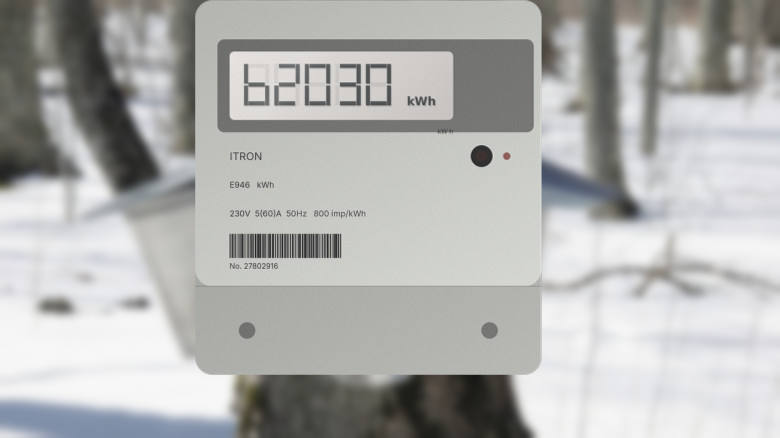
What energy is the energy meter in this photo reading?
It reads 62030 kWh
